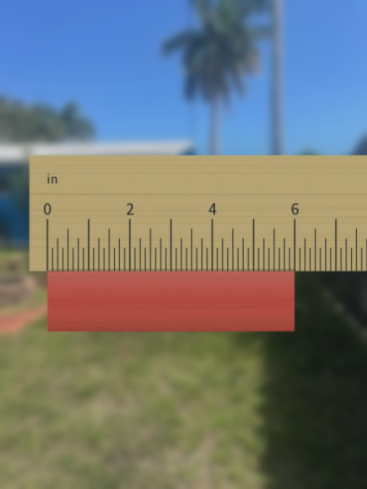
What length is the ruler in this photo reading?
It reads 6 in
